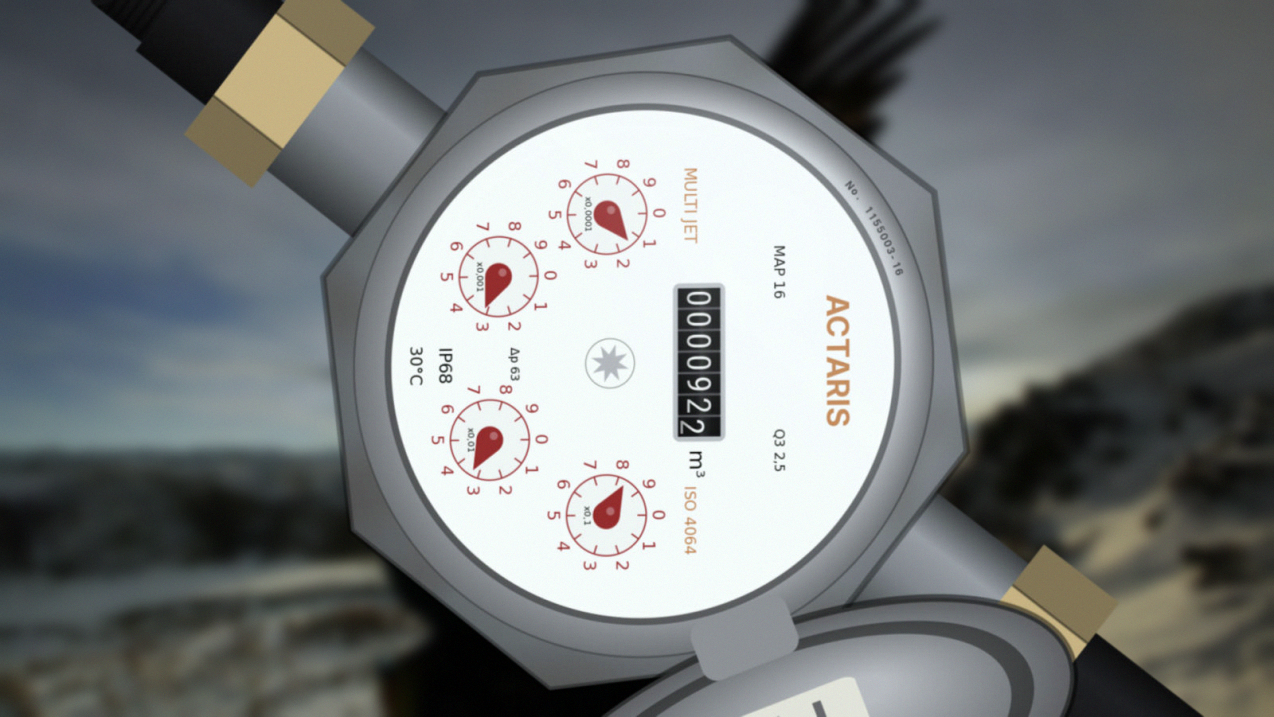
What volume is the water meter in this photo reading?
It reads 921.8331 m³
